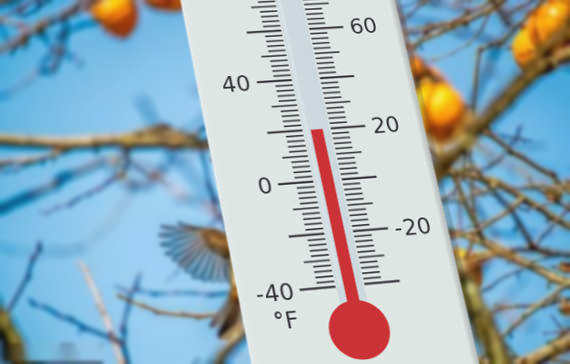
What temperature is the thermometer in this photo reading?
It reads 20 °F
